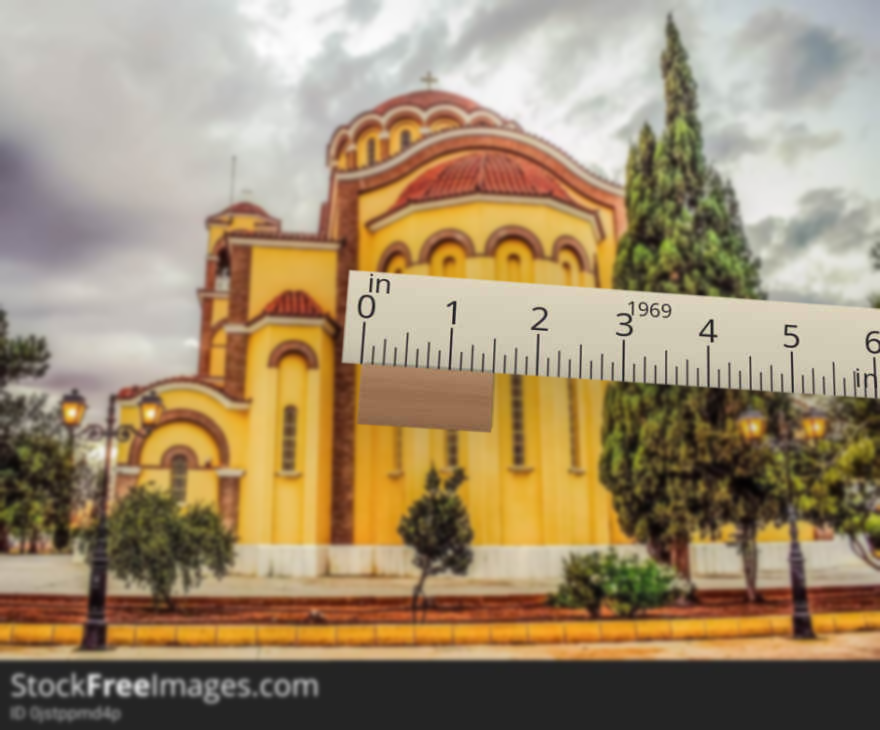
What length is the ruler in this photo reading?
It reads 1.5 in
